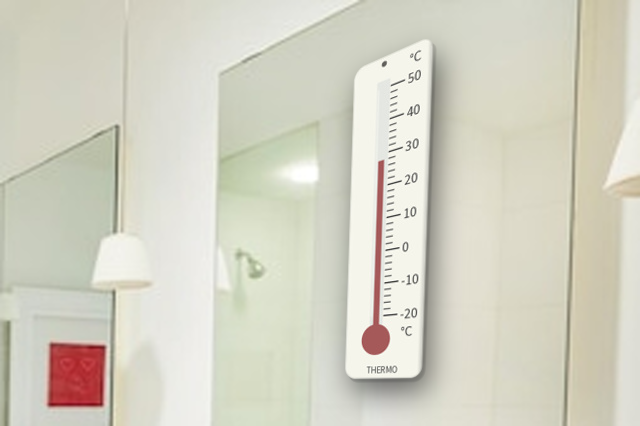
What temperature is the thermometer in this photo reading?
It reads 28 °C
